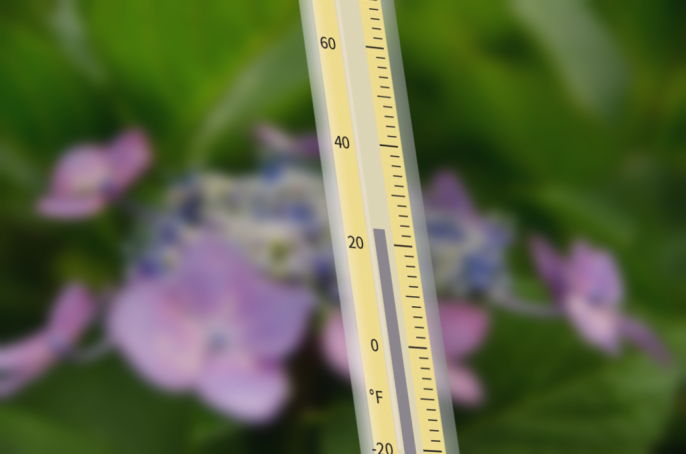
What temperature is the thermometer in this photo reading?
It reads 23 °F
